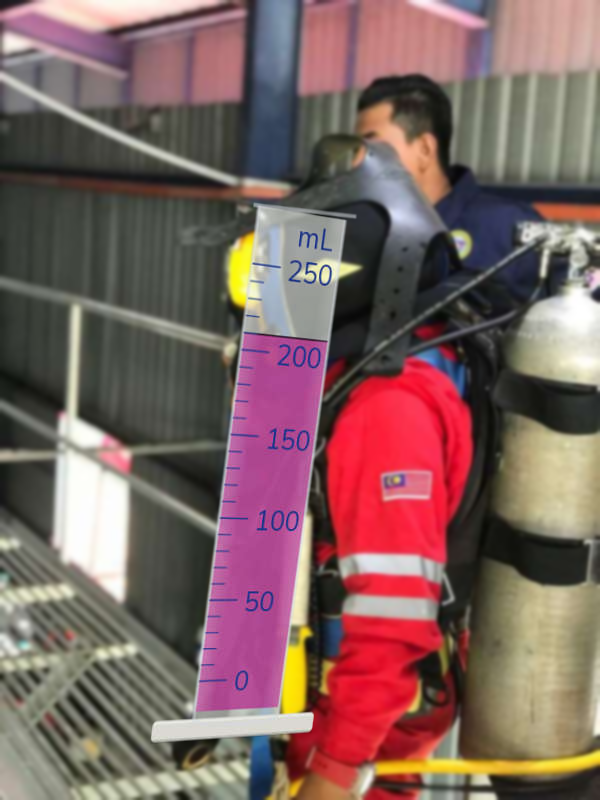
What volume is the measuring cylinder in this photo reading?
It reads 210 mL
